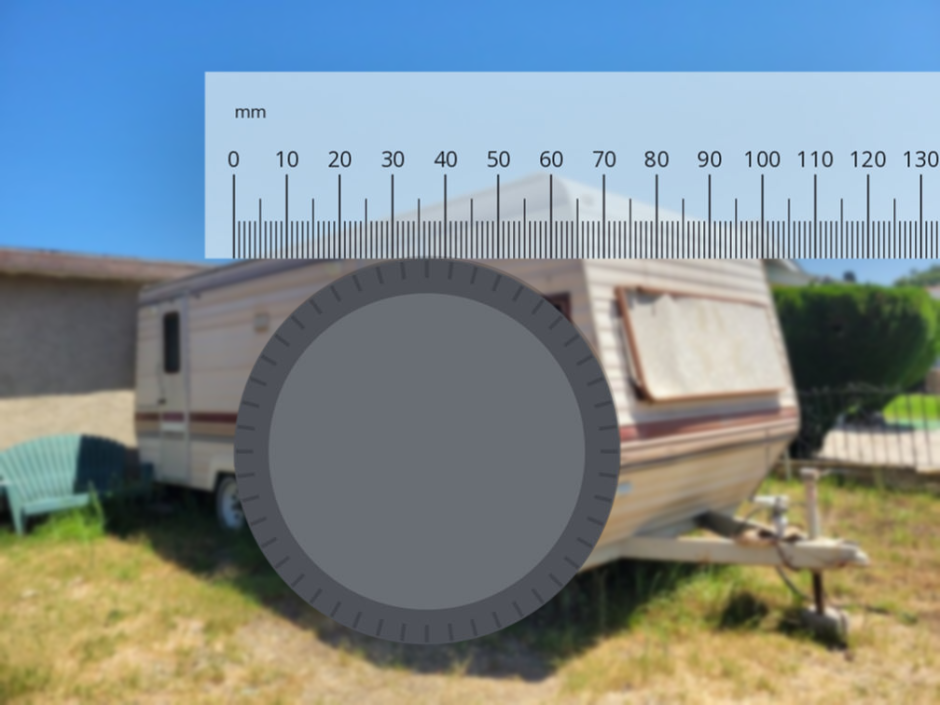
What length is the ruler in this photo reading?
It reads 73 mm
